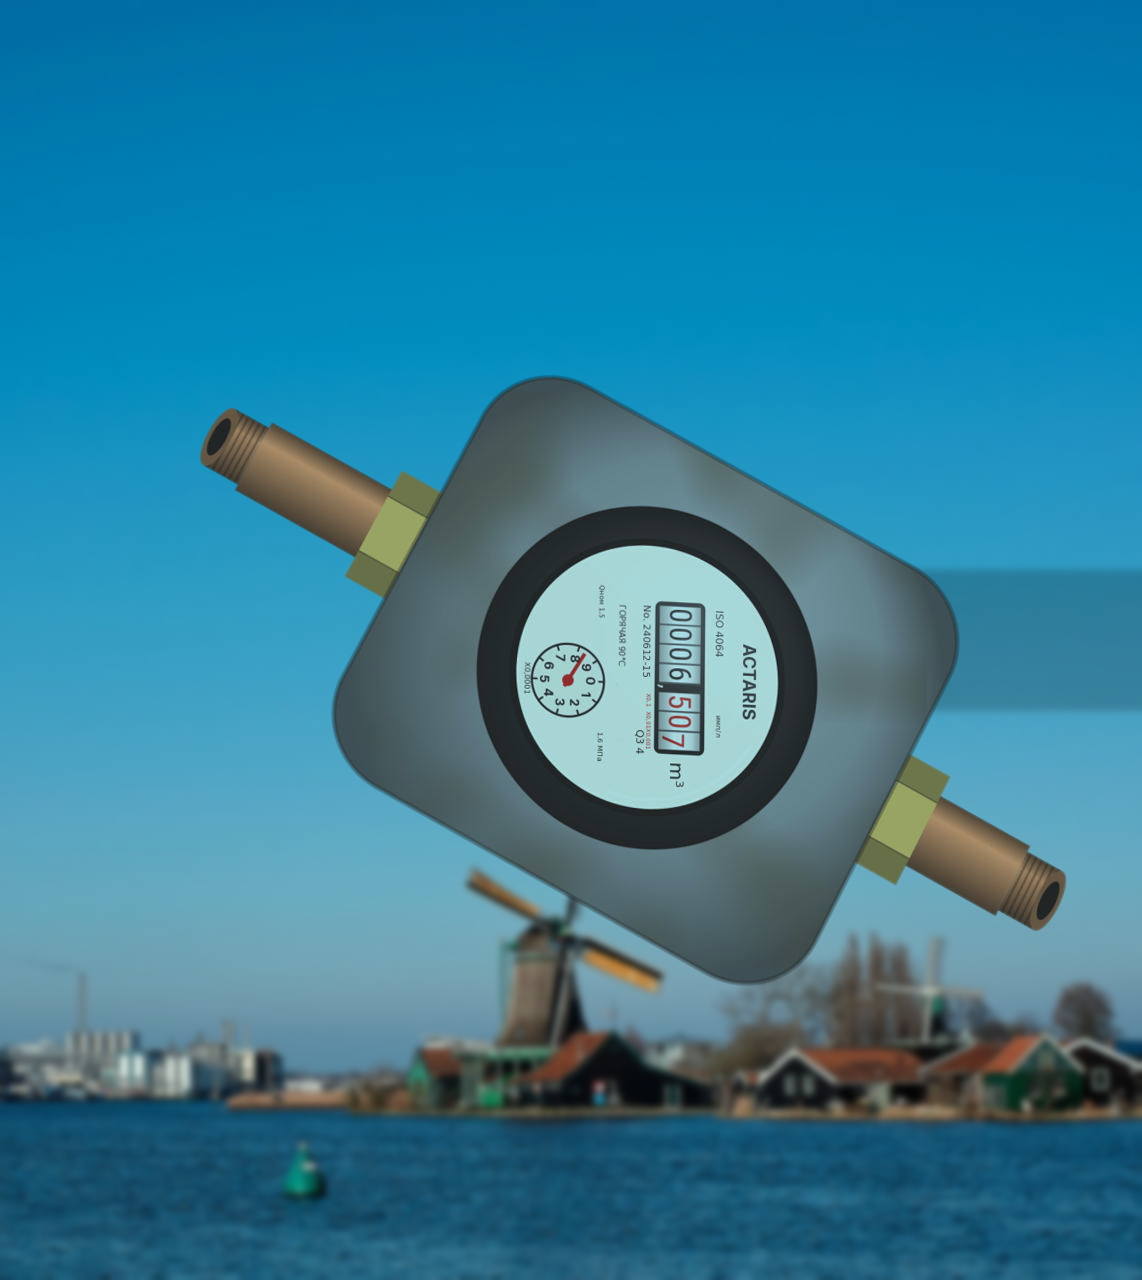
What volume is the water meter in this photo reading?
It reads 6.5068 m³
